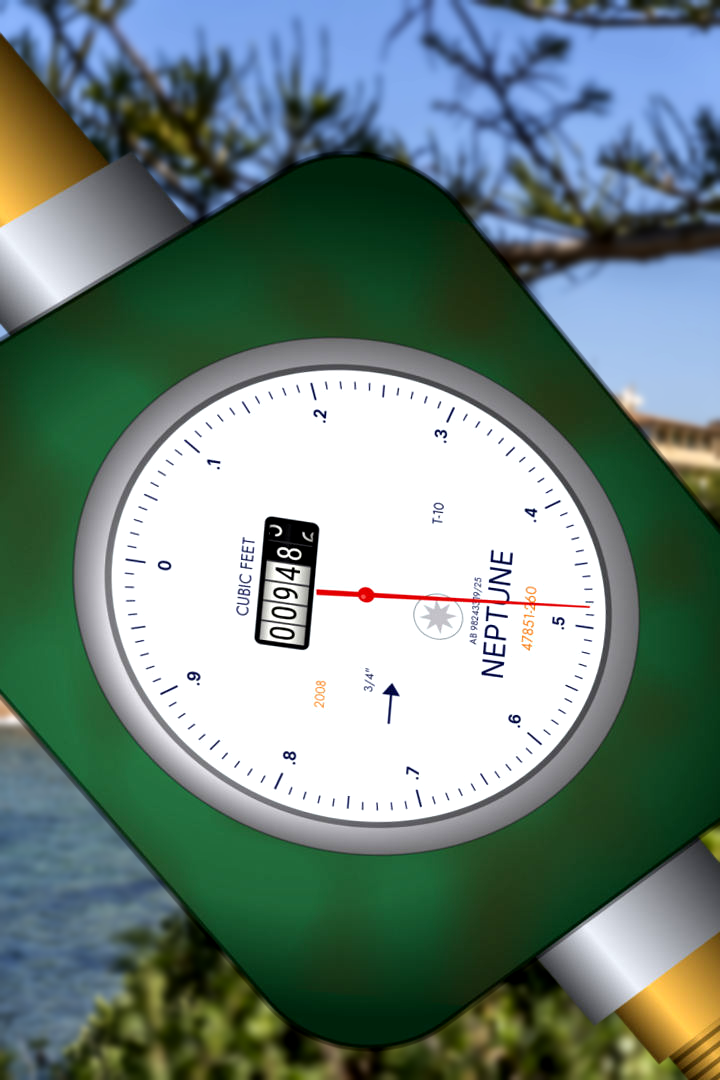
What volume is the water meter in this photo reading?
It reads 9485.48 ft³
